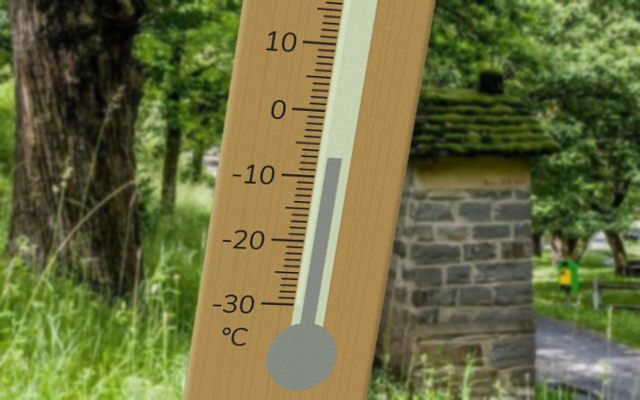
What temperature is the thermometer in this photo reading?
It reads -7 °C
